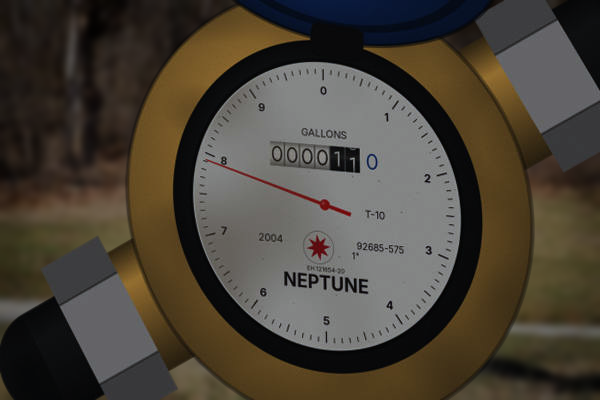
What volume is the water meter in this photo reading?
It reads 107.9 gal
